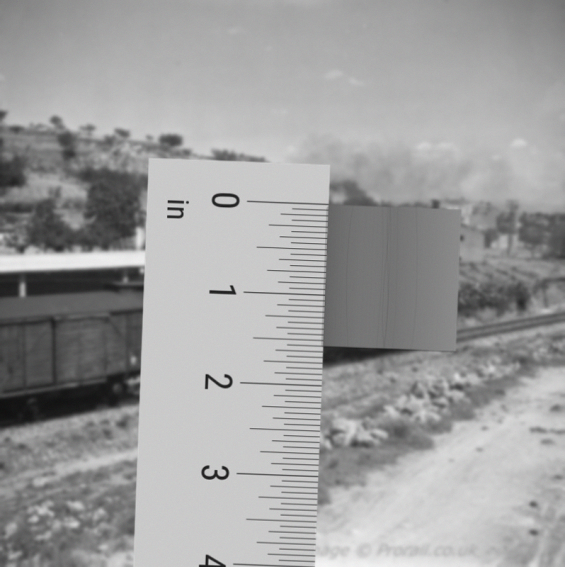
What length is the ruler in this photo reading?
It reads 1.5625 in
